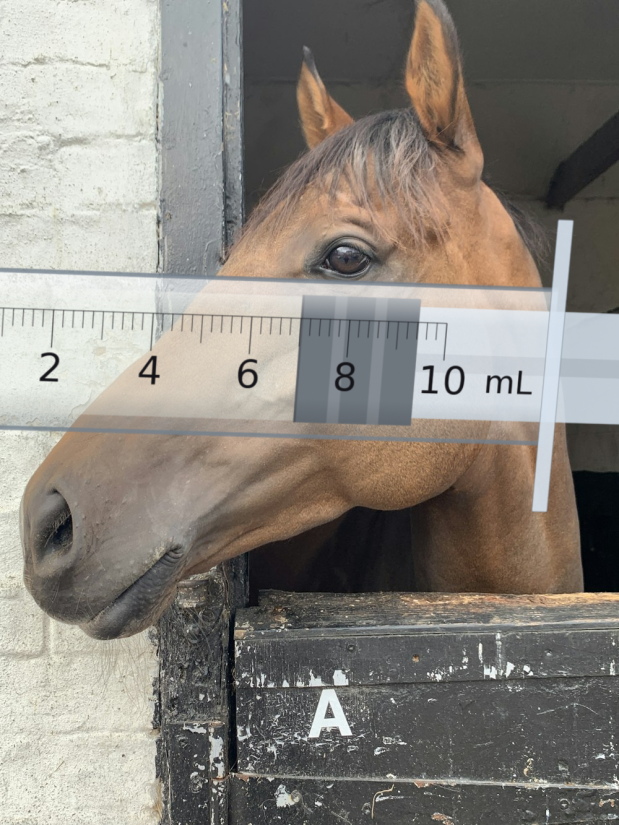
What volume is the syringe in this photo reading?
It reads 7 mL
